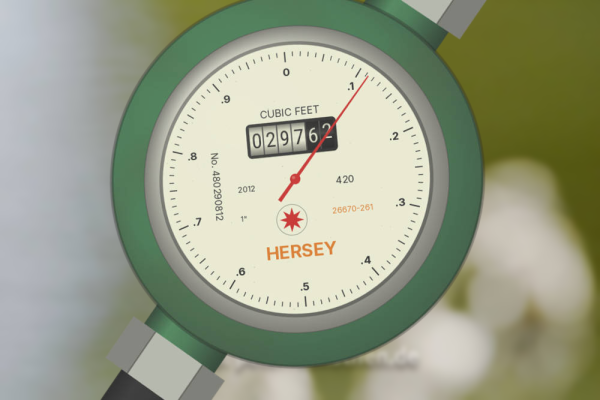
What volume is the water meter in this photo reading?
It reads 29762.11 ft³
